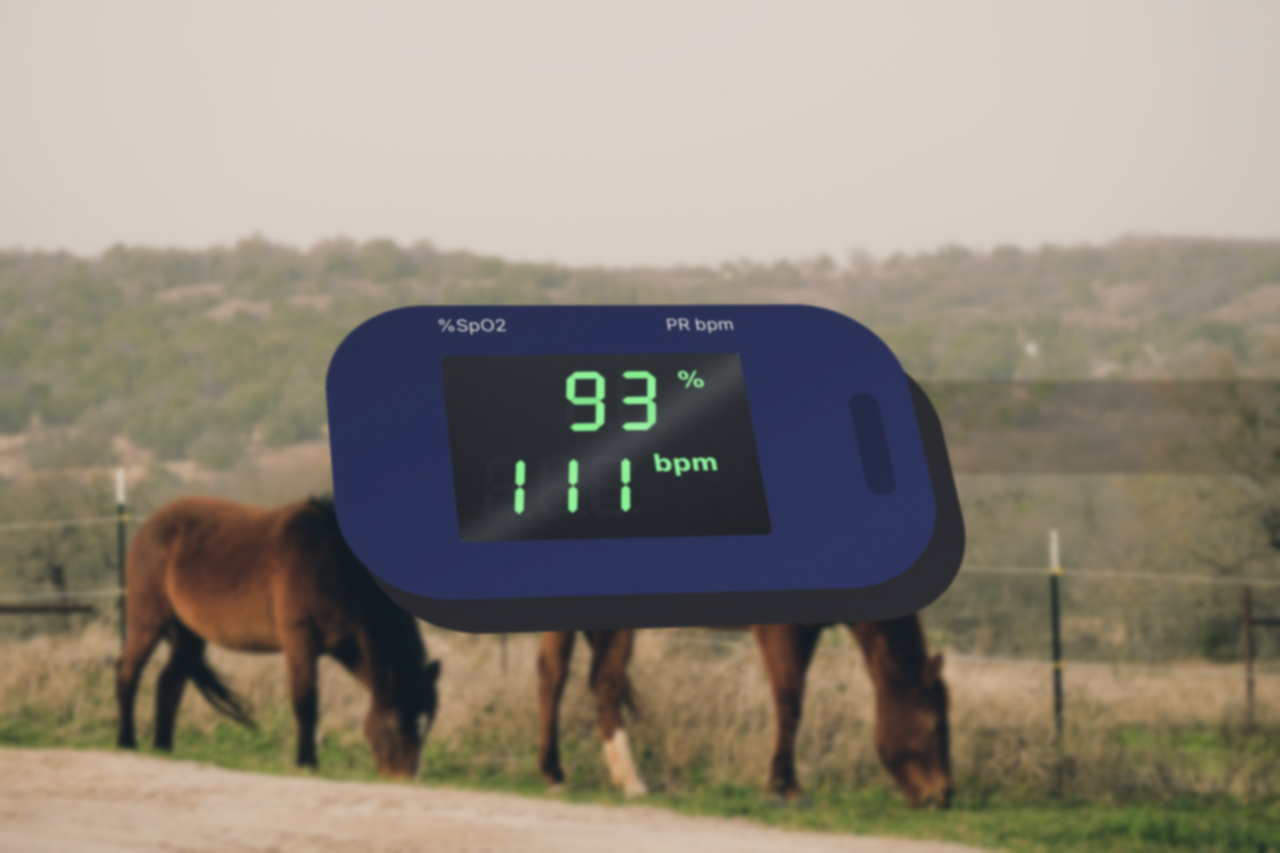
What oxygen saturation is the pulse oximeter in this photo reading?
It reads 93 %
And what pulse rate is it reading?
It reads 111 bpm
